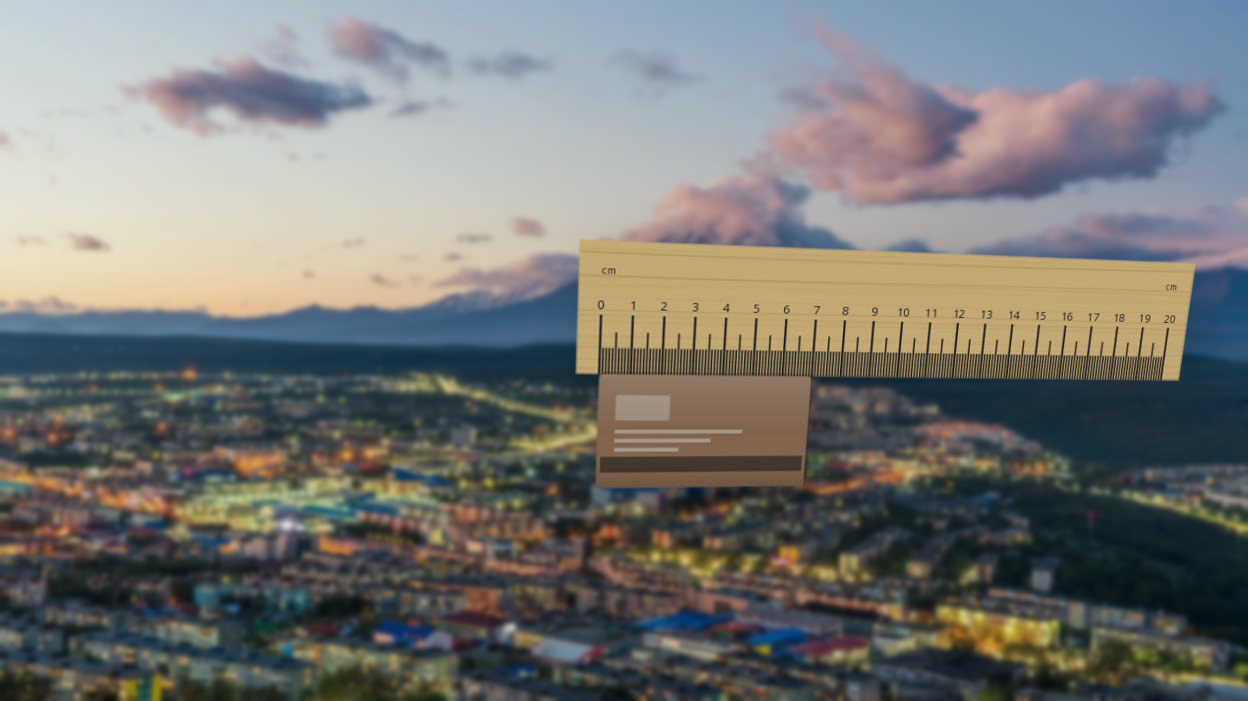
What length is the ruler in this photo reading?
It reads 7 cm
